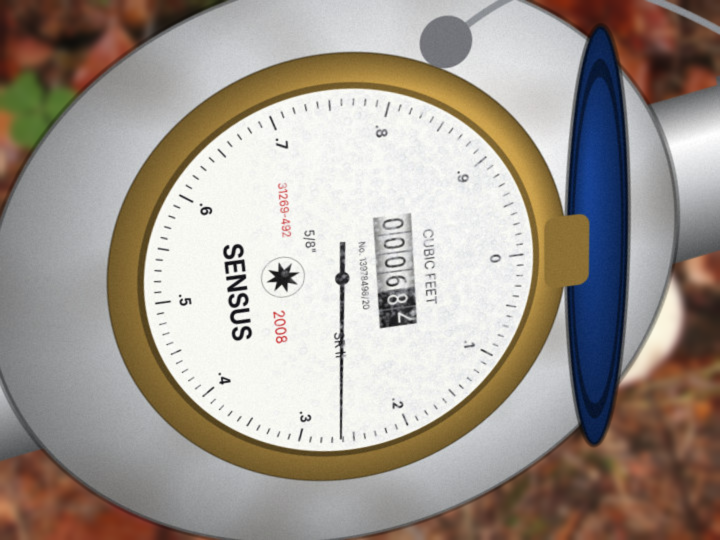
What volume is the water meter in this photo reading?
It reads 682.26 ft³
